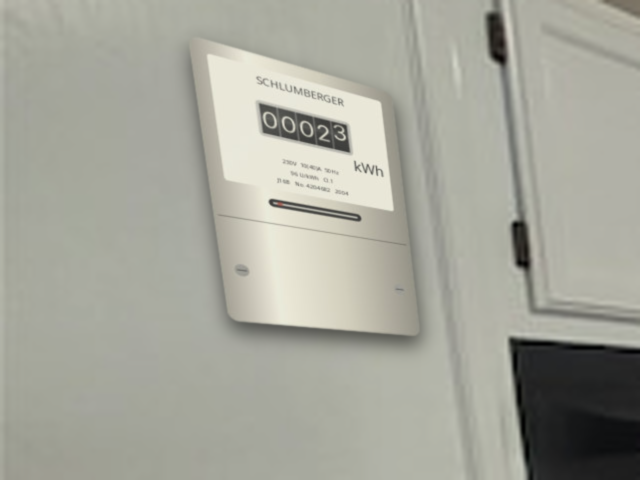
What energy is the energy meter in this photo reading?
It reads 23 kWh
